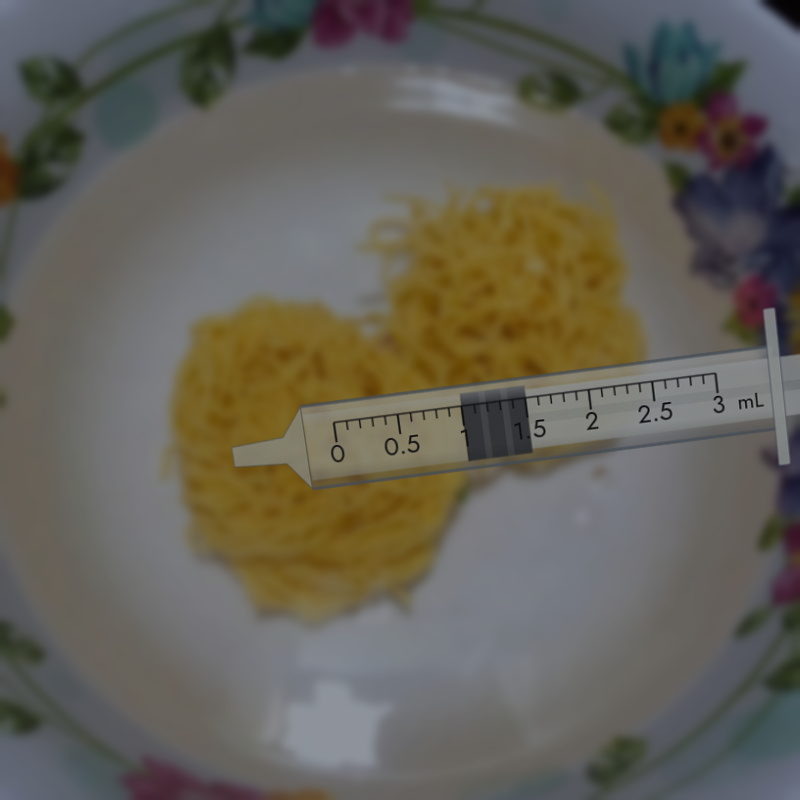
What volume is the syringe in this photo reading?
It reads 1 mL
